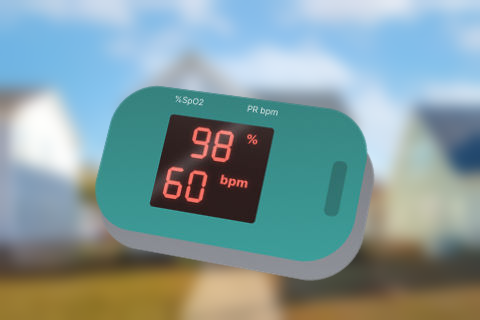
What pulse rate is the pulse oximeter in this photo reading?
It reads 60 bpm
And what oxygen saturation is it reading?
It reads 98 %
